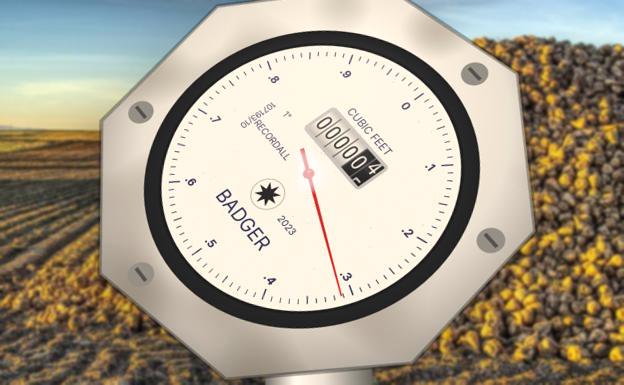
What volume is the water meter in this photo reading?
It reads 4.31 ft³
